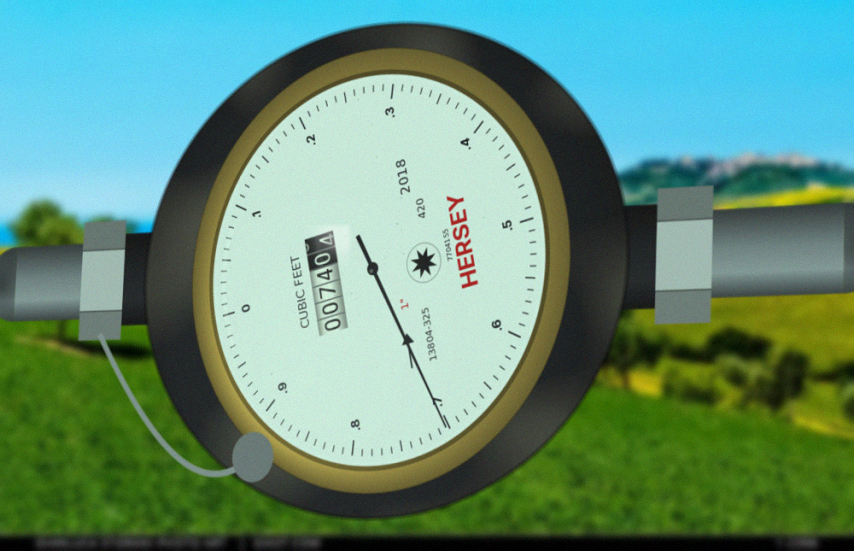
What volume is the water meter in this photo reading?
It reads 7403.70 ft³
